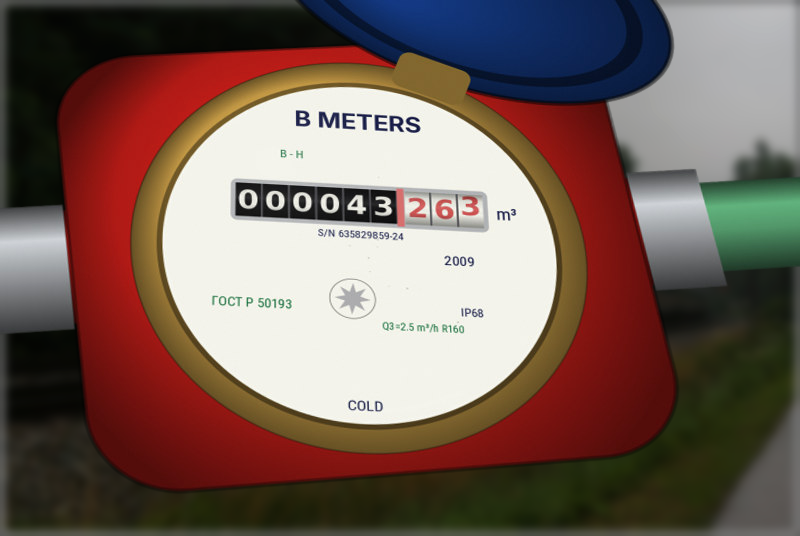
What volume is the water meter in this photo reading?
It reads 43.263 m³
